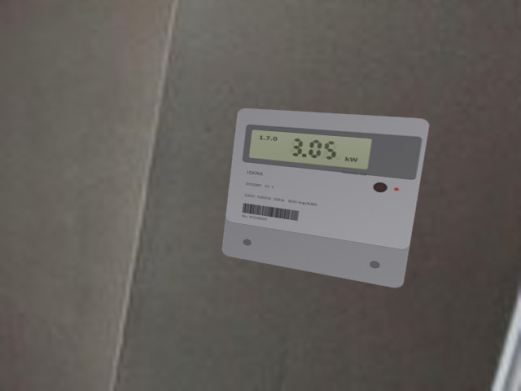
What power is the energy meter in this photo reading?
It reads 3.05 kW
